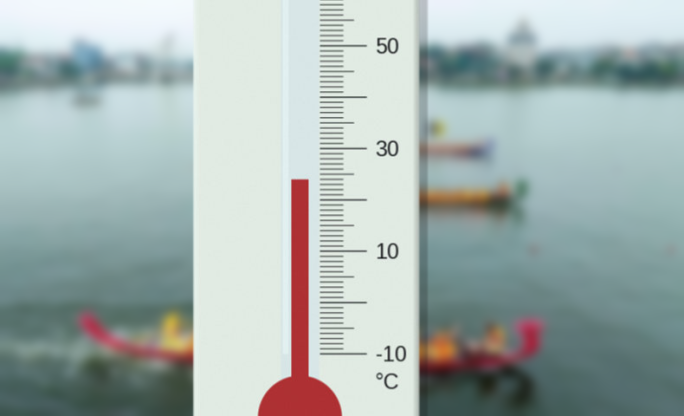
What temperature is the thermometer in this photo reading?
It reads 24 °C
